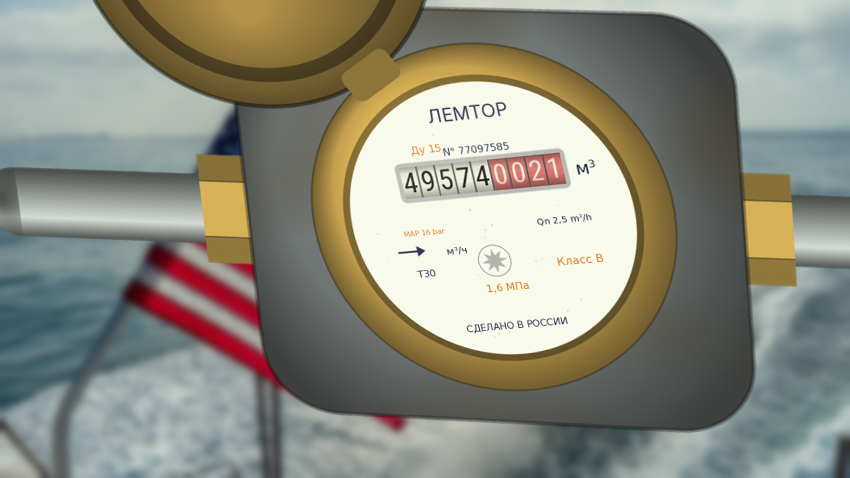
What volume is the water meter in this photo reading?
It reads 49574.0021 m³
